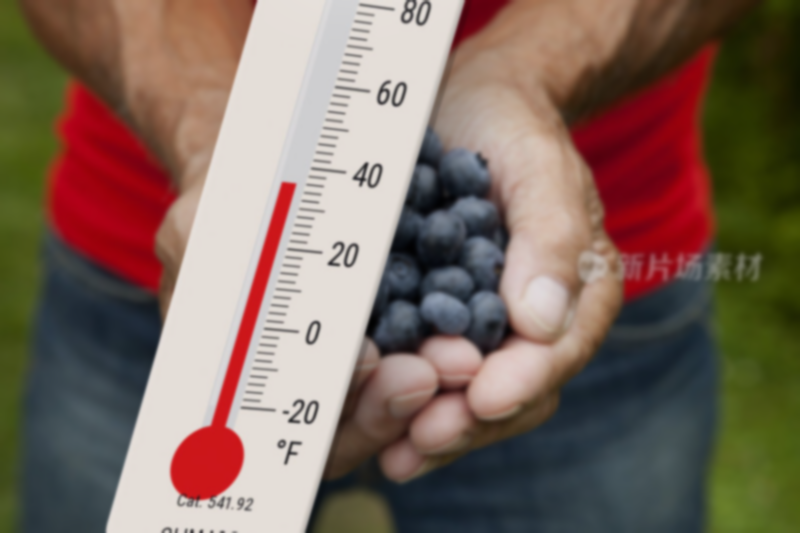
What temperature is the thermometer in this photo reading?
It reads 36 °F
